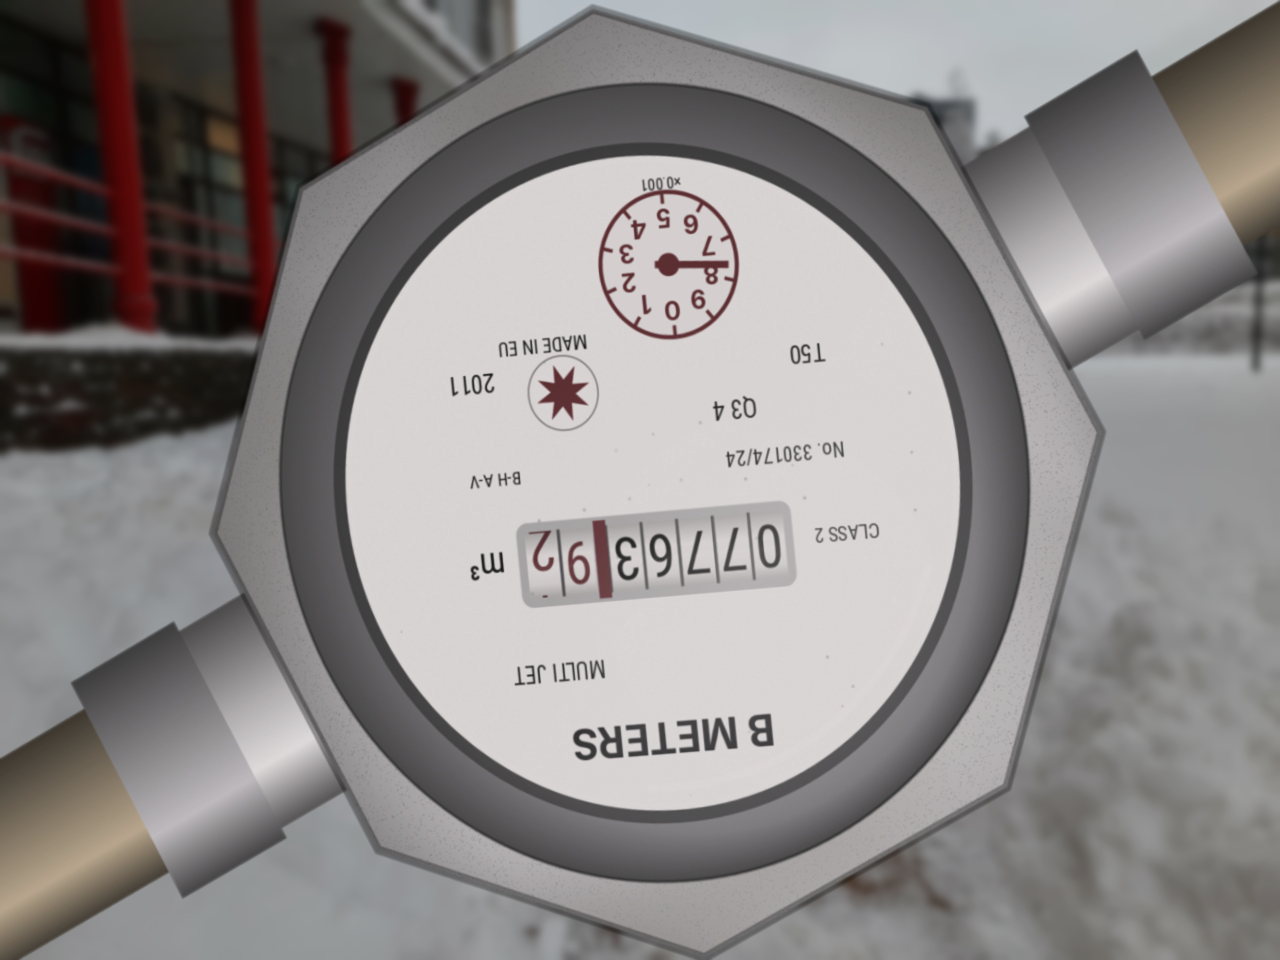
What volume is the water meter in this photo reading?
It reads 7763.917 m³
